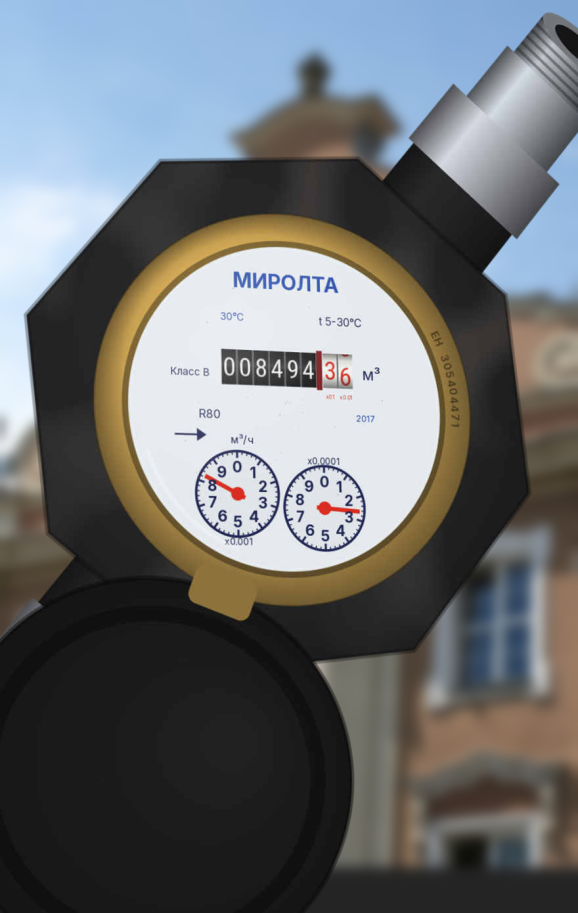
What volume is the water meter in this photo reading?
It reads 8494.3582 m³
